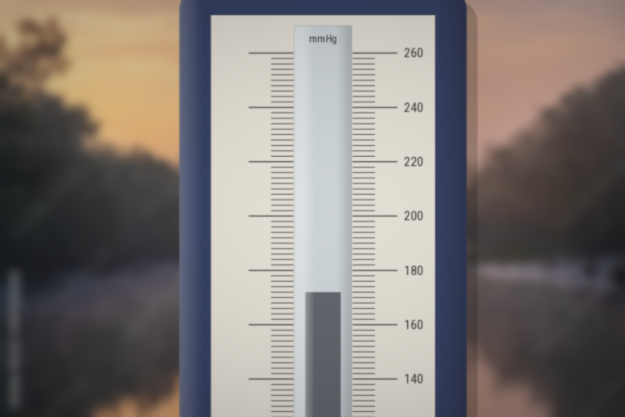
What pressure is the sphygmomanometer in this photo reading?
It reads 172 mmHg
